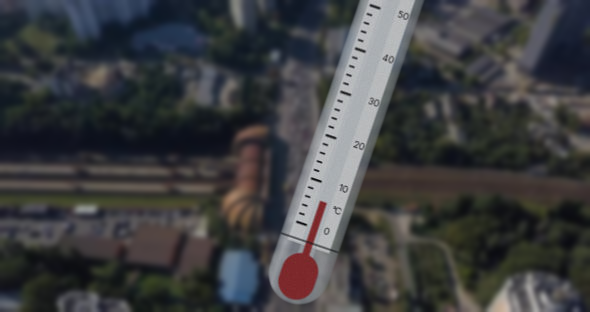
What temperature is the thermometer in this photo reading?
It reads 6 °C
